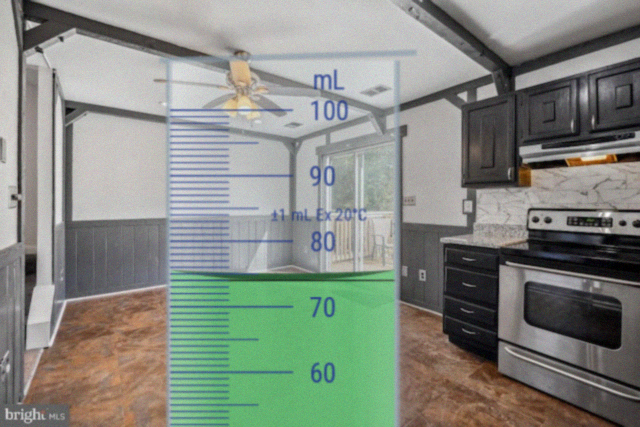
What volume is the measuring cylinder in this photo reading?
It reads 74 mL
